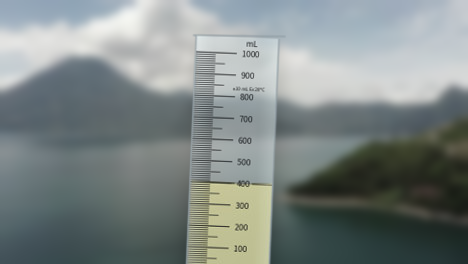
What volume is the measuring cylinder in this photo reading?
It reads 400 mL
